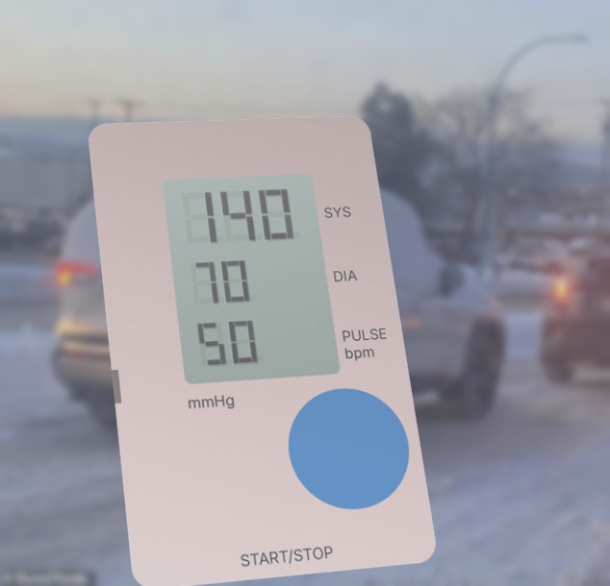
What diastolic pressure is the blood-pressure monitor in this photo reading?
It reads 70 mmHg
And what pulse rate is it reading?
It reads 50 bpm
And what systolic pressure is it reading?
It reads 140 mmHg
